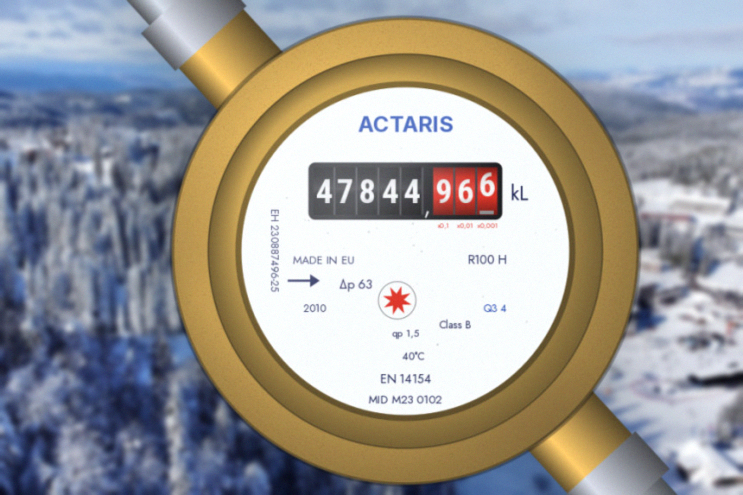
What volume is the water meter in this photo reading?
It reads 47844.966 kL
